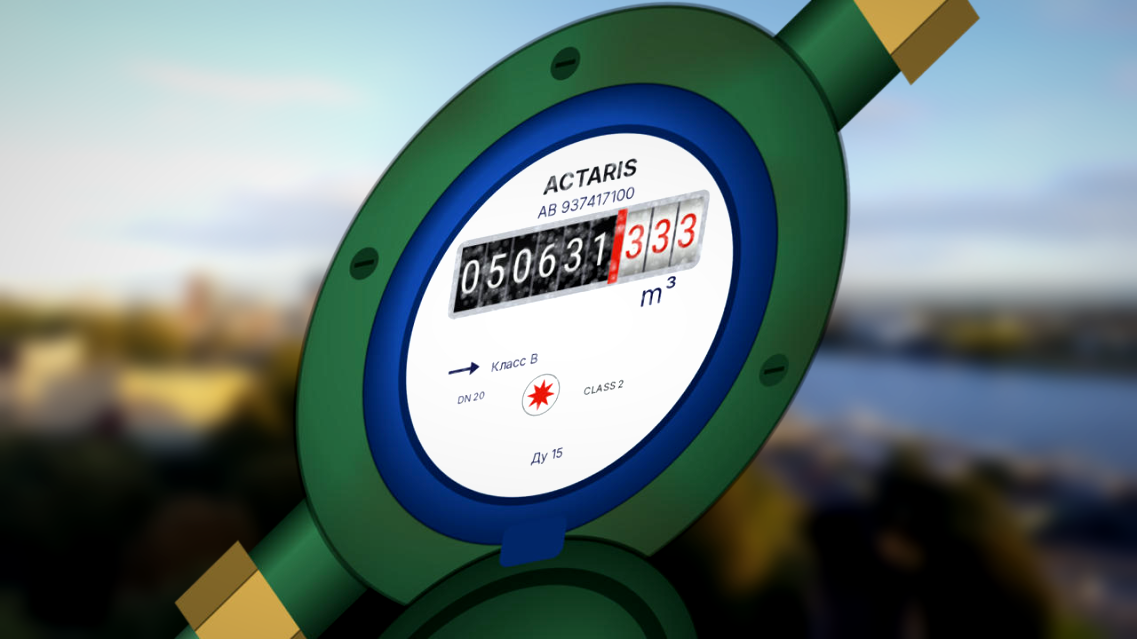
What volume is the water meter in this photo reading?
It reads 50631.333 m³
